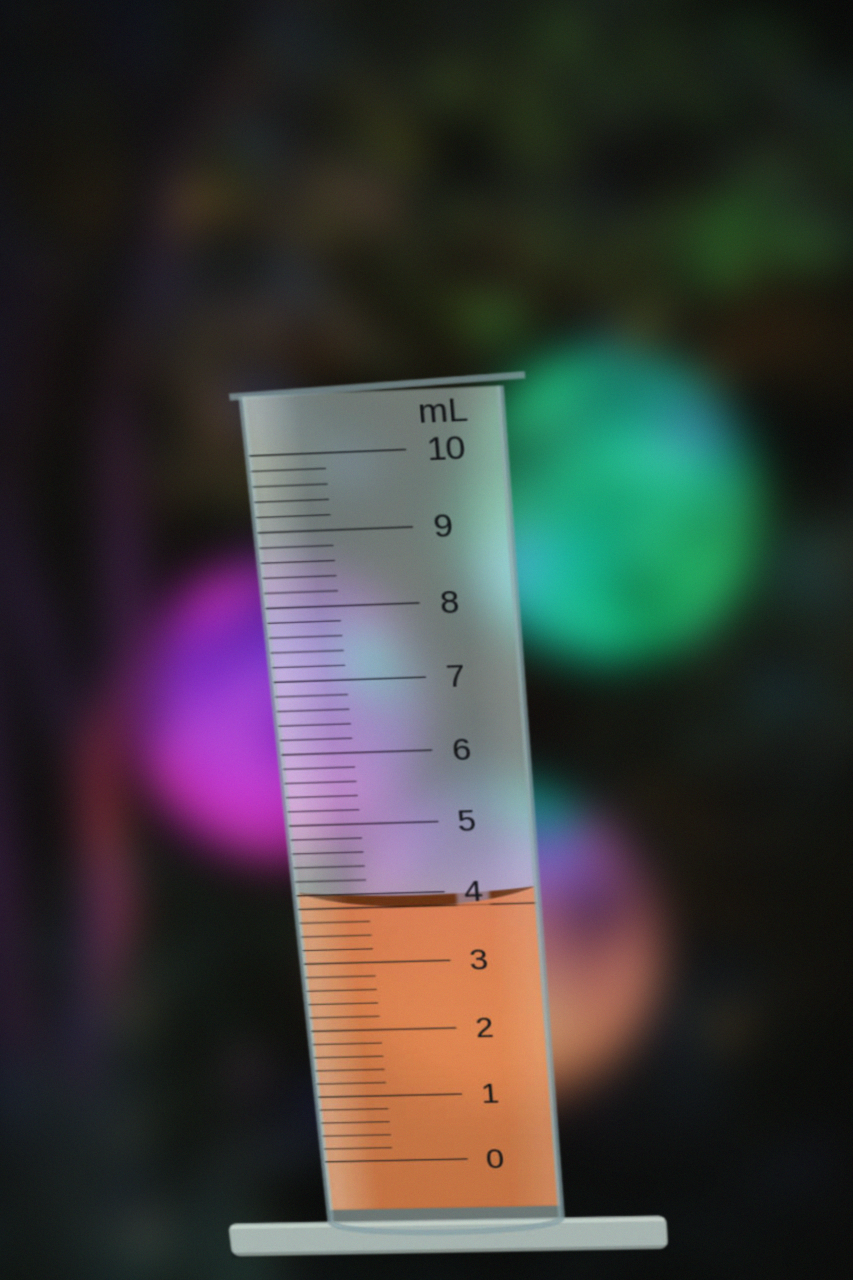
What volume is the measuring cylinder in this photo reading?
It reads 3.8 mL
